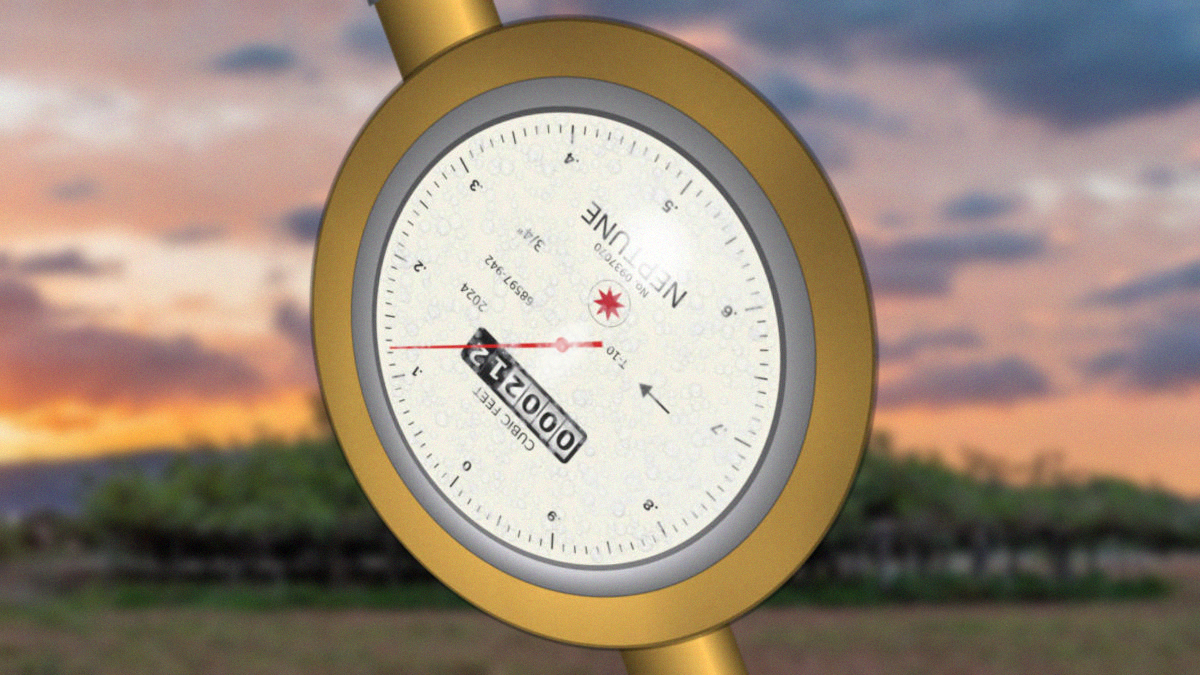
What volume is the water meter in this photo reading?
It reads 212.12 ft³
